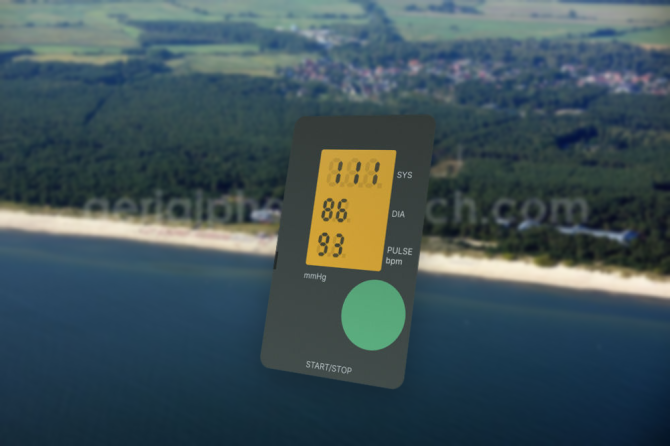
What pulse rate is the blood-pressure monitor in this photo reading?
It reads 93 bpm
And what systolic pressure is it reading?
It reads 111 mmHg
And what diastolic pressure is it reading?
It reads 86 mmHg
